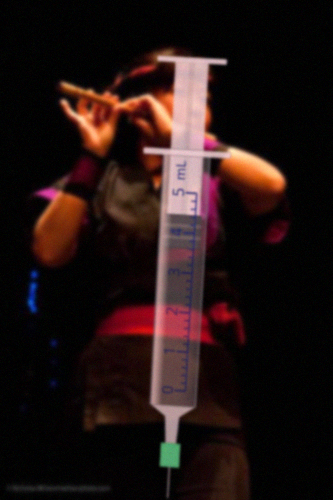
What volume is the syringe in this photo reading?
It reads 3.6 mL
